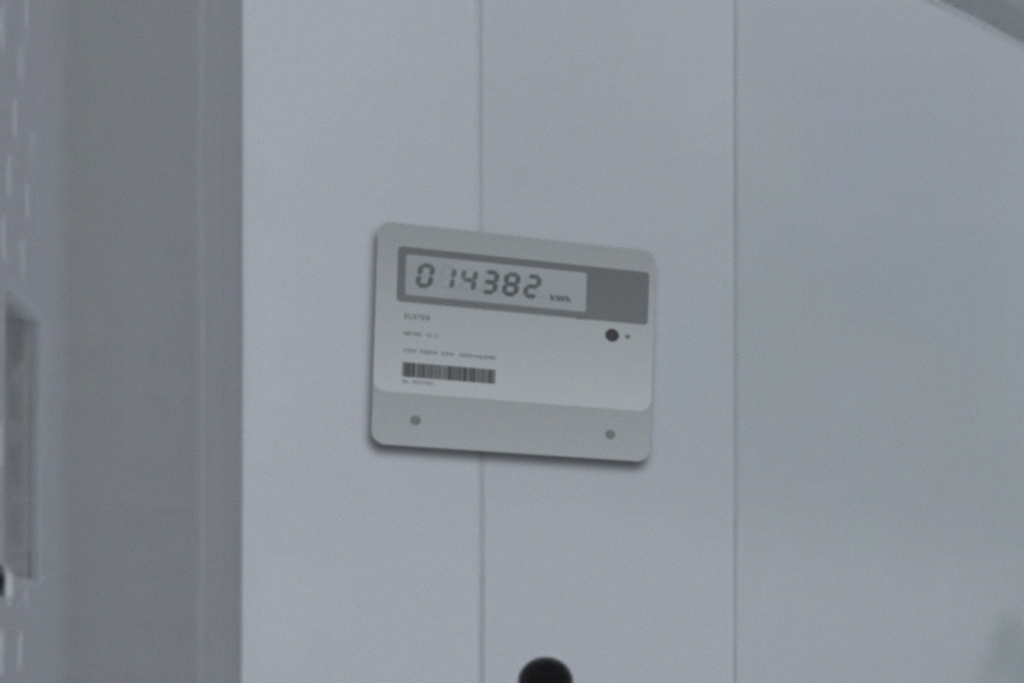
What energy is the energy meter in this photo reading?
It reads 14382 kWh
